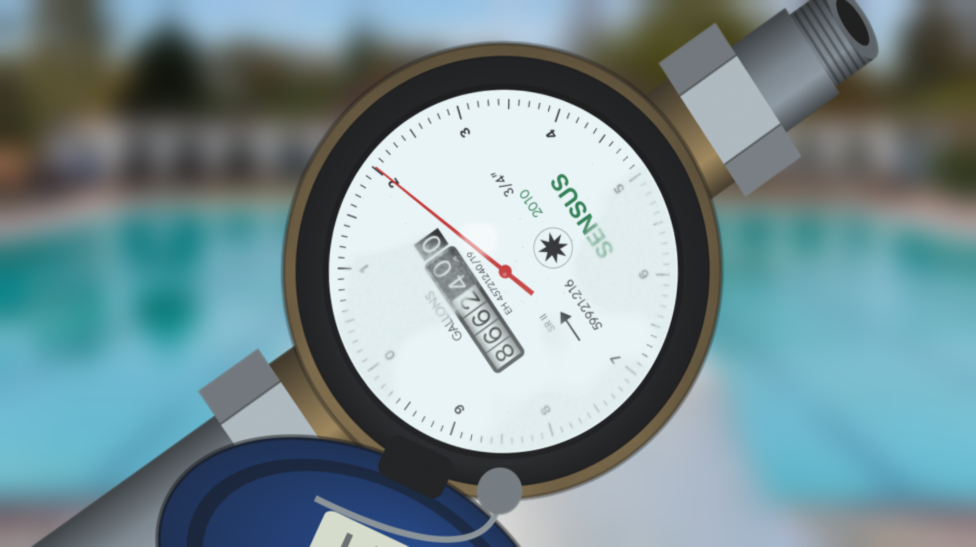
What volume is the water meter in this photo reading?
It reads 8662402.0 gal
